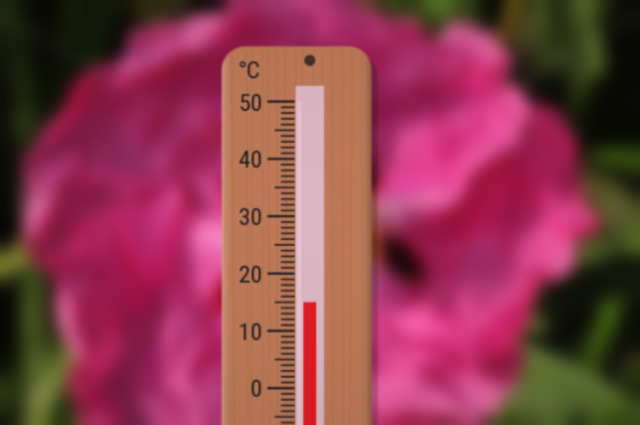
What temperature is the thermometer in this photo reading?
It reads 15 °C
